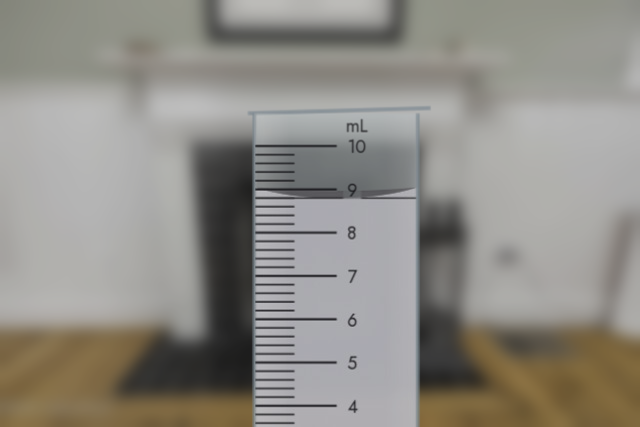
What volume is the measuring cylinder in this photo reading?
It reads 8.8 mL
